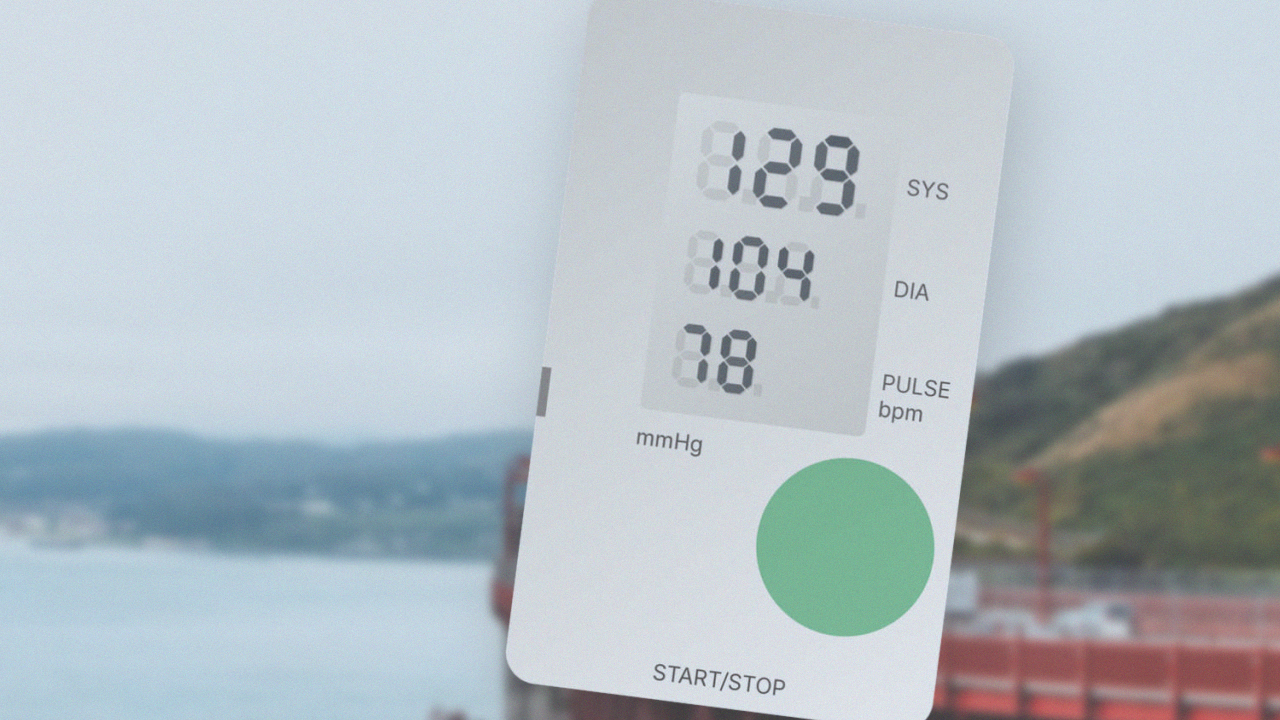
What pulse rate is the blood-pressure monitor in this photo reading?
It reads 78 bpm
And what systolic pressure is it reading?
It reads 129 mmHg
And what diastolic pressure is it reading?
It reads 104 mmHg
